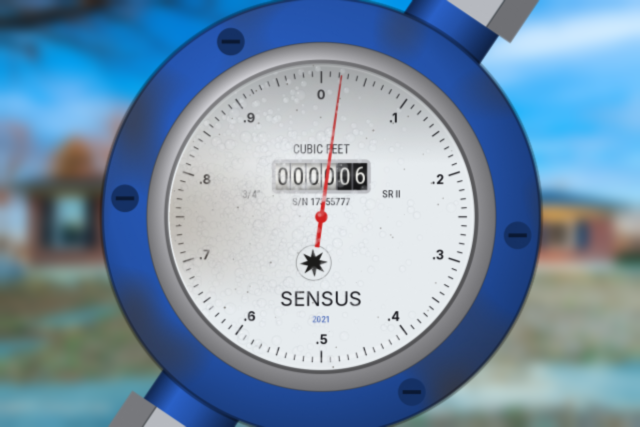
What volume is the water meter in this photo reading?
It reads 6.02 ft³
